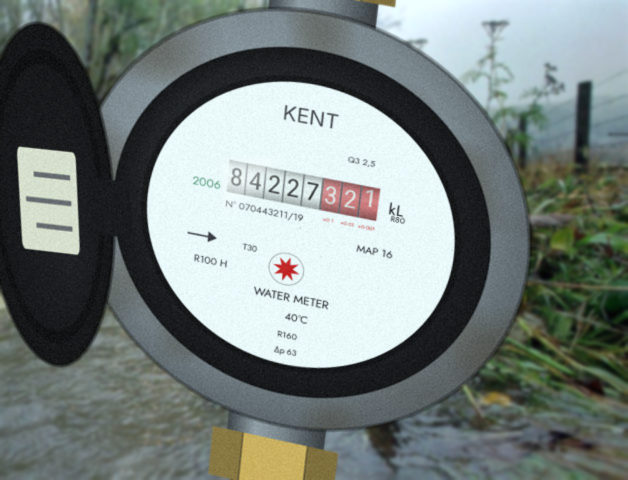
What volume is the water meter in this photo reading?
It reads 84227.321 kL
